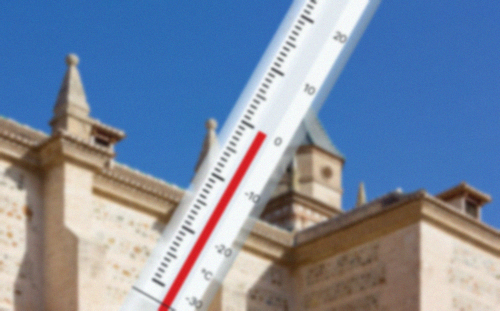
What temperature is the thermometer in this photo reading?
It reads 0 °C
